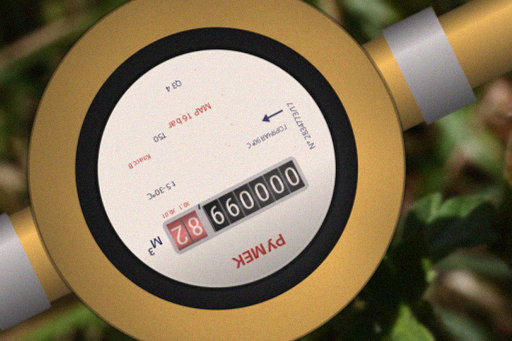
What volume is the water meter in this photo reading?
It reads 99.82 m³
